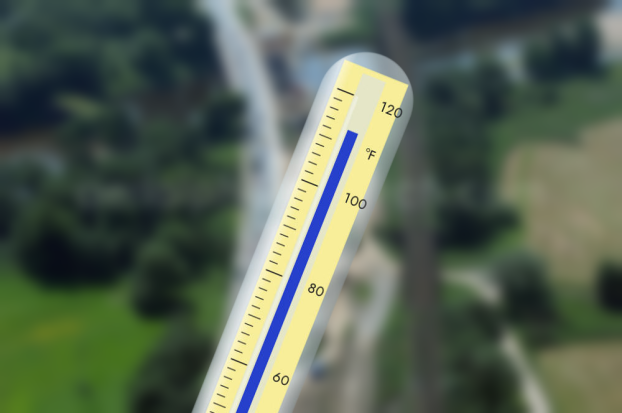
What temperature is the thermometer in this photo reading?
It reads 113 °F
